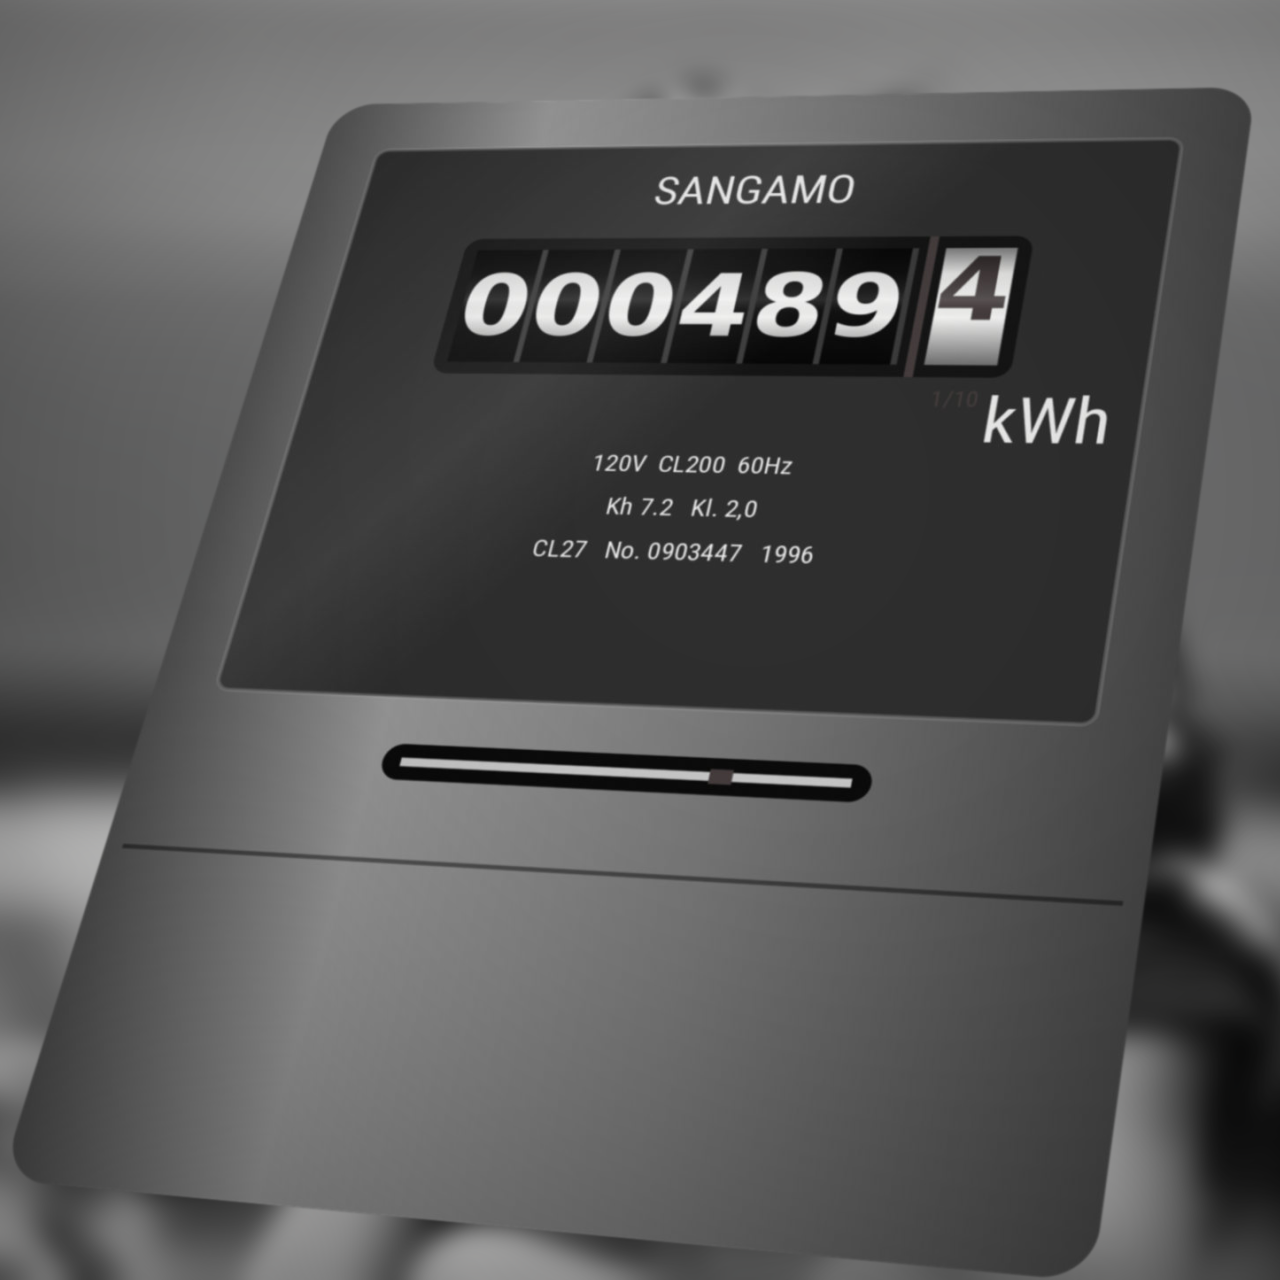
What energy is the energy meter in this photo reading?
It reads 489.4 kWh
